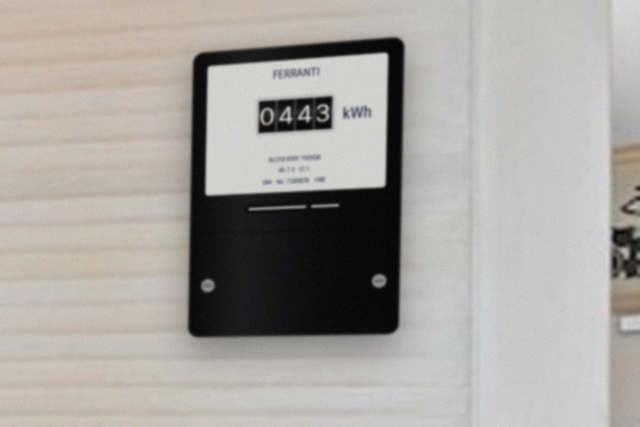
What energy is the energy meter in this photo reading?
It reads 443 kWh
